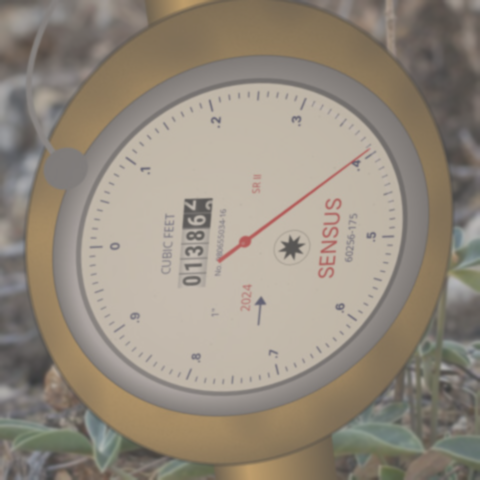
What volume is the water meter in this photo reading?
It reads 13862.39 ft³
